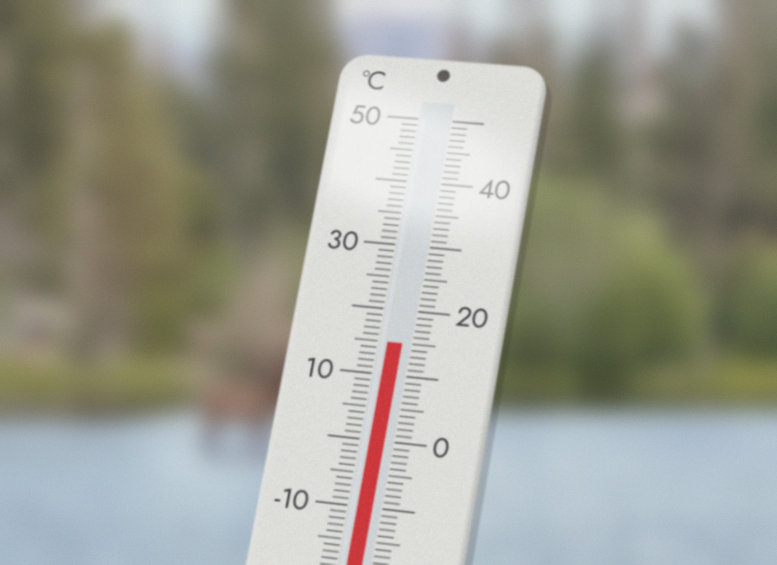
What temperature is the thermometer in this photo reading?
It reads 15 °C
